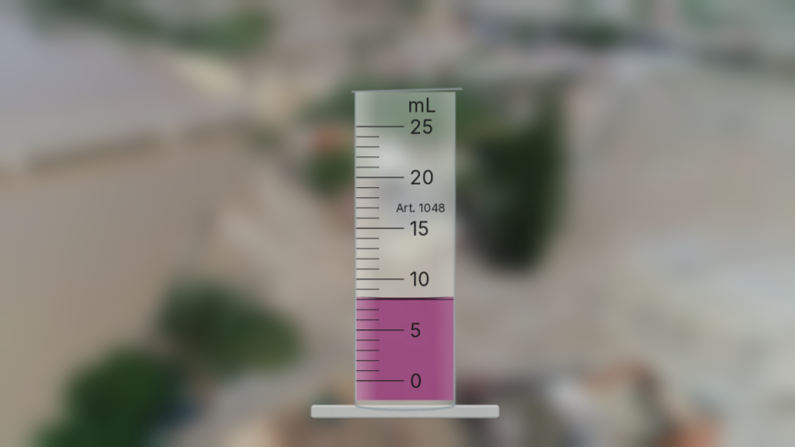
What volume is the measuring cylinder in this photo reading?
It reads 8 mL
